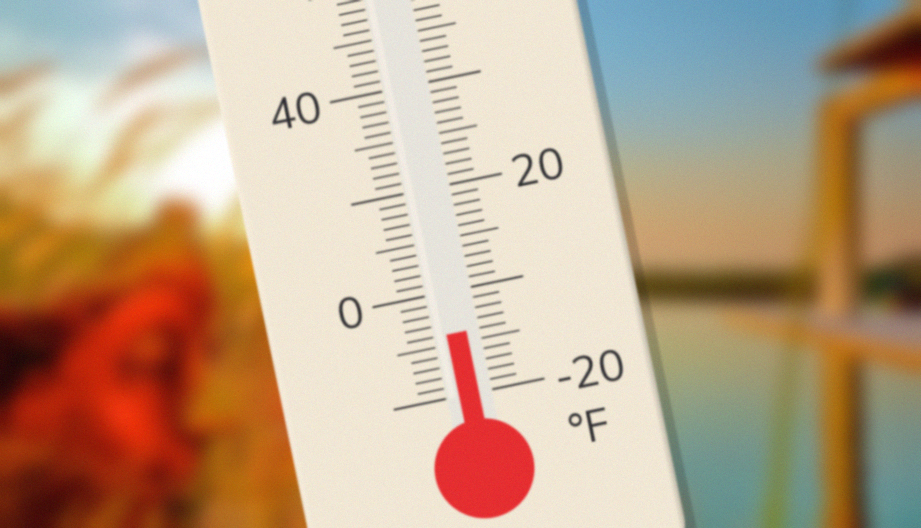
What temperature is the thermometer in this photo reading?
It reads -8 °F
